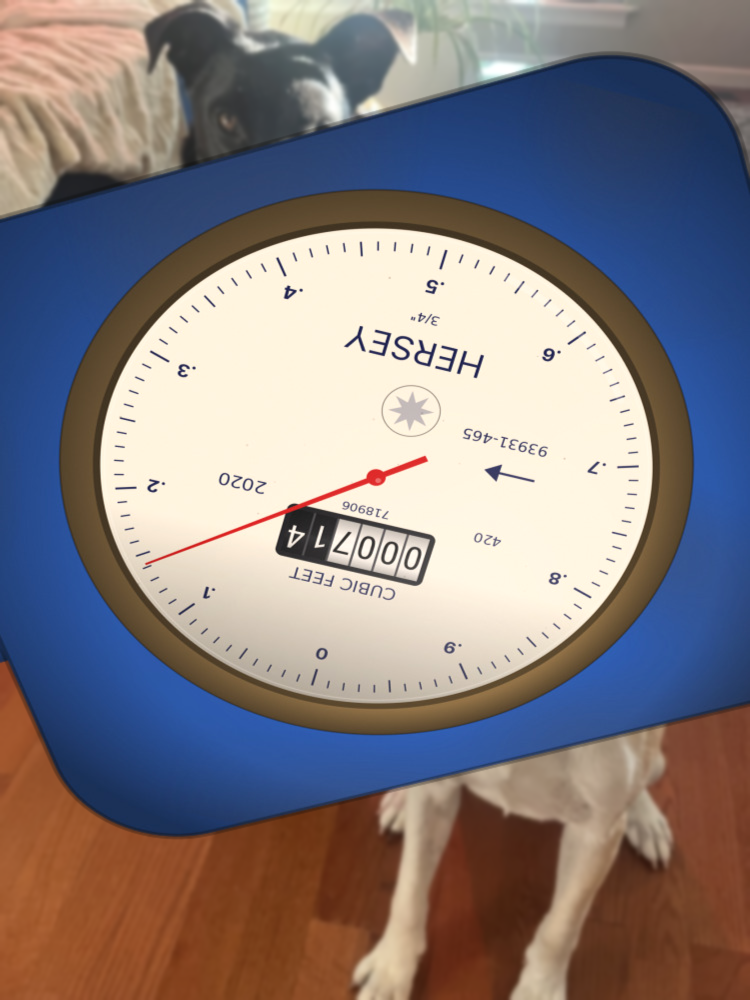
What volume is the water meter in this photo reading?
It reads 714.14 ft³
